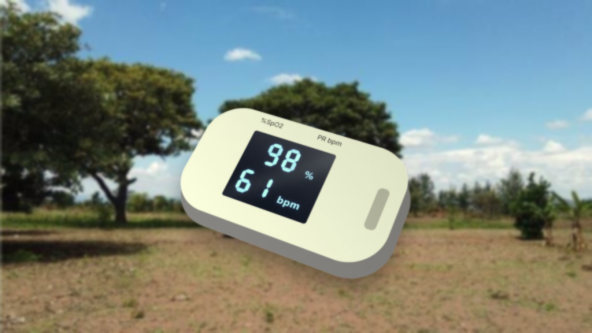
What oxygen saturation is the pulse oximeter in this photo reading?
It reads 98 %
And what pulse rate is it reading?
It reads 61 bpm
